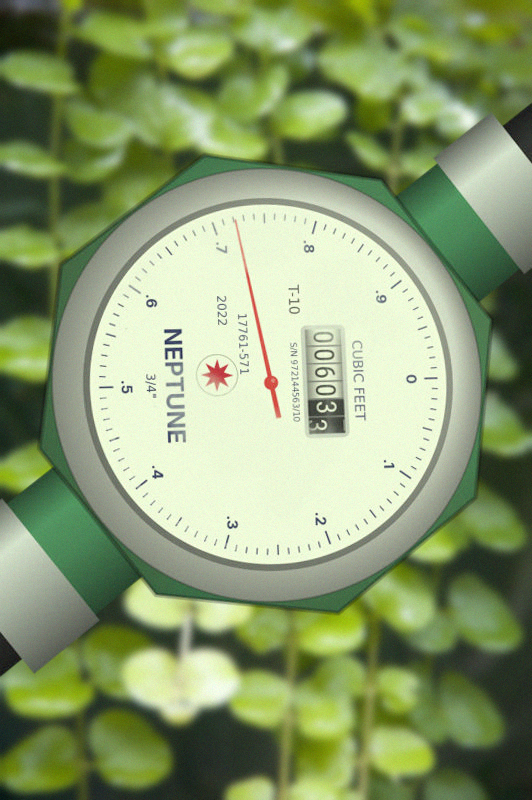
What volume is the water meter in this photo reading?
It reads 6032.72 ft³
